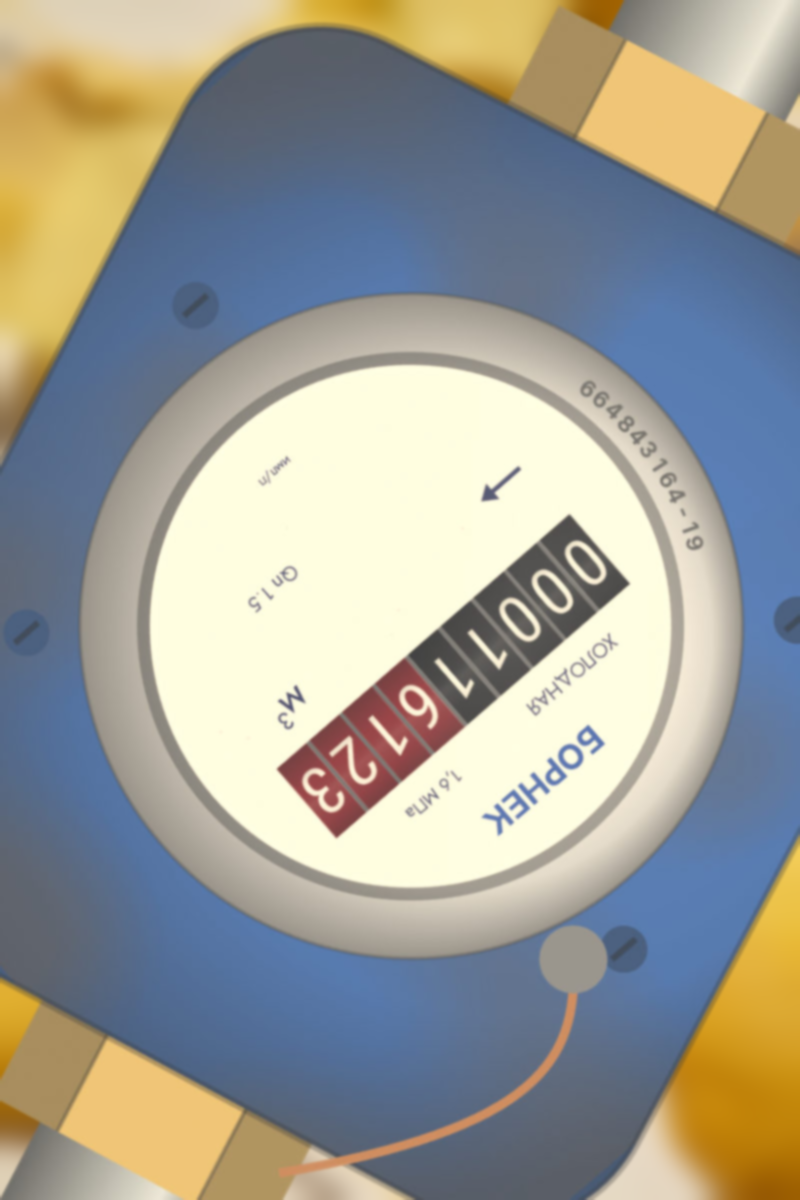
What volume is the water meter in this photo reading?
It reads 11.6123 m³
